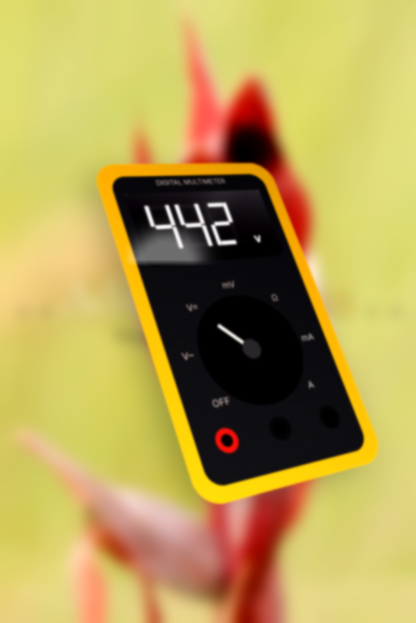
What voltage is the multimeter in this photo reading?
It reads 442 V
